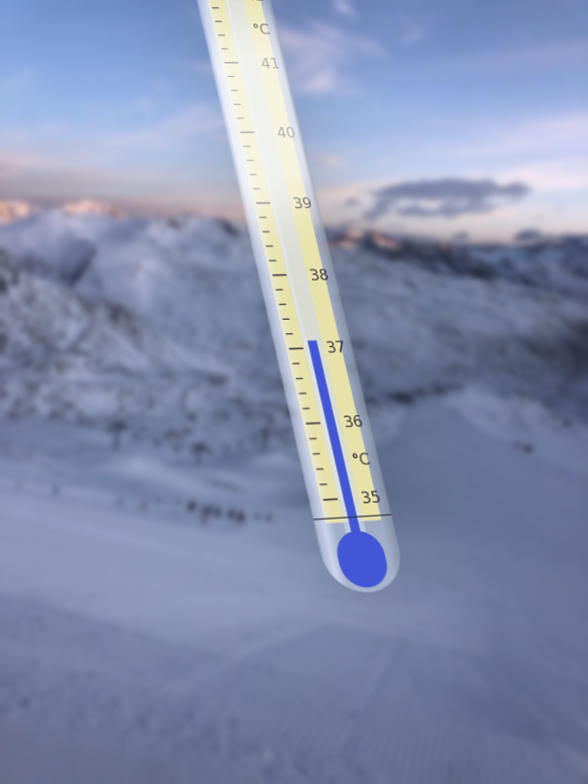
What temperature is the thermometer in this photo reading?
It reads 37.1 °C
